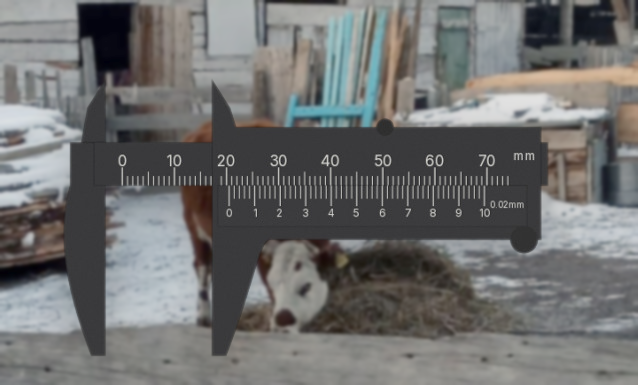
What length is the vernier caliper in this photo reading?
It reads 20.5 mm
